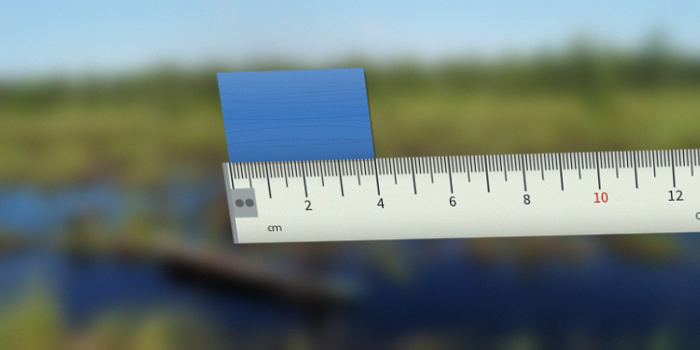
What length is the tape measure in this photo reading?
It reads 4 cm
